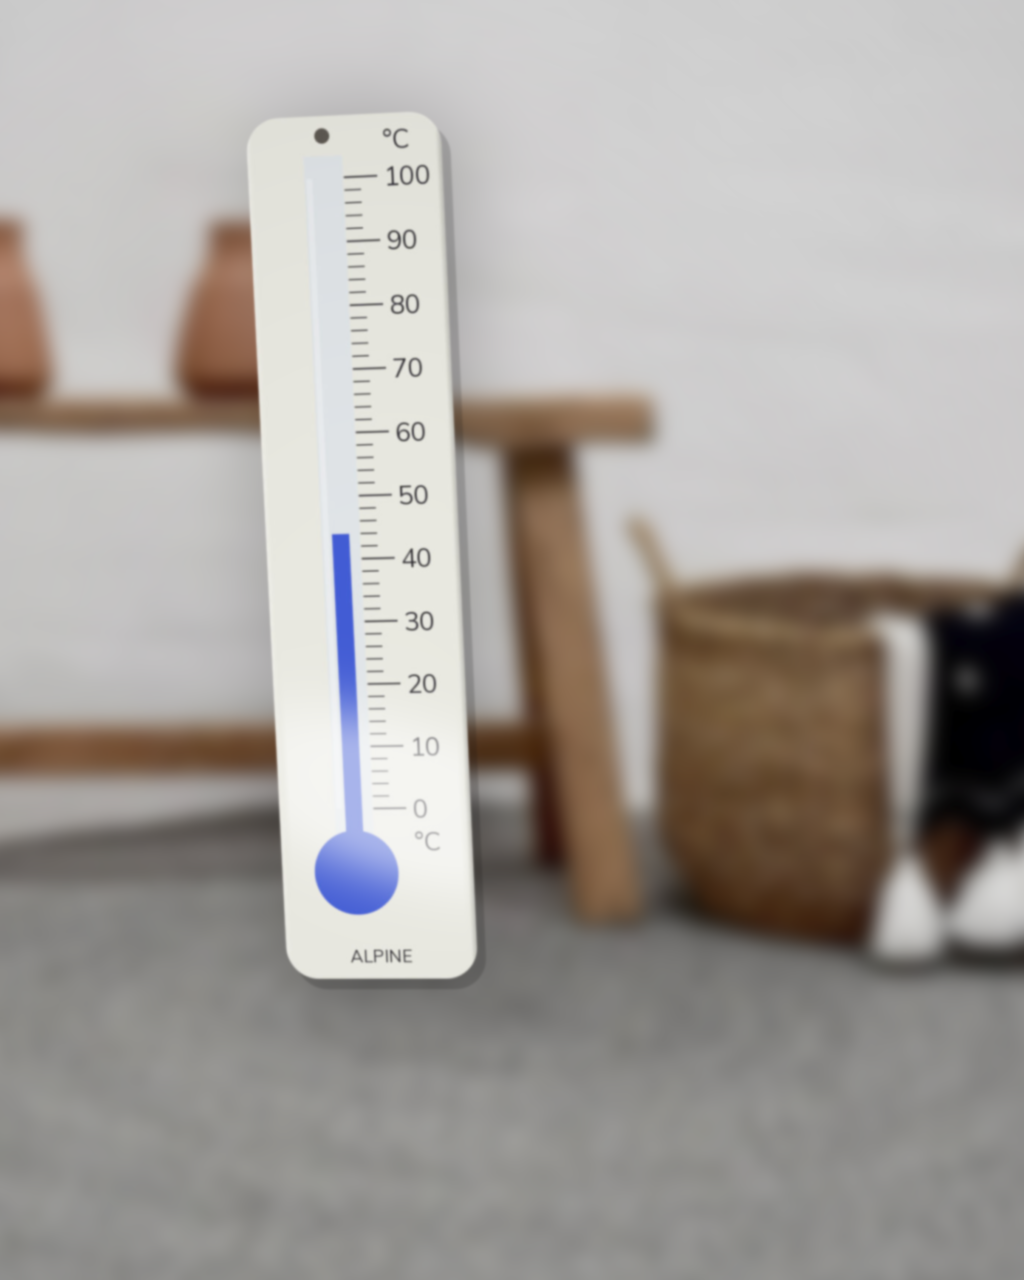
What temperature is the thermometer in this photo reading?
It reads 44 °C
